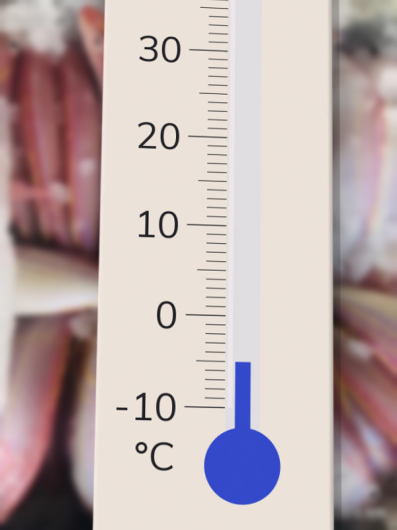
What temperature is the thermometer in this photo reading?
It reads -5 °C
